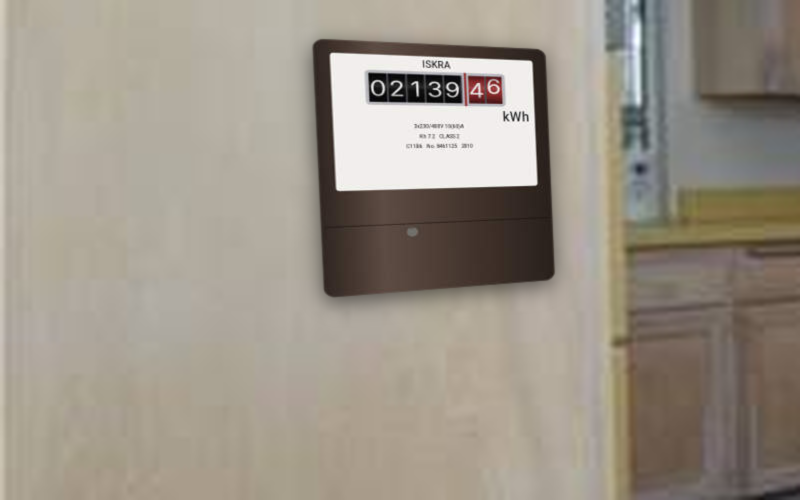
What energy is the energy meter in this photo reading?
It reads 2139.46 kWh
